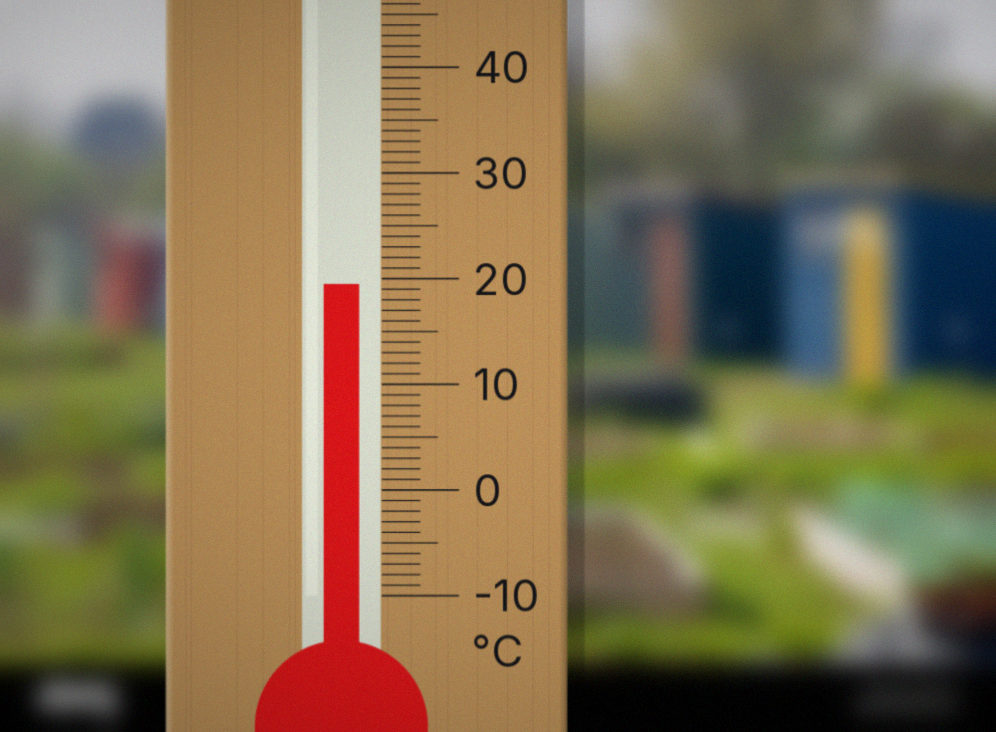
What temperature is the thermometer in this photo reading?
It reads 19.5 °C
